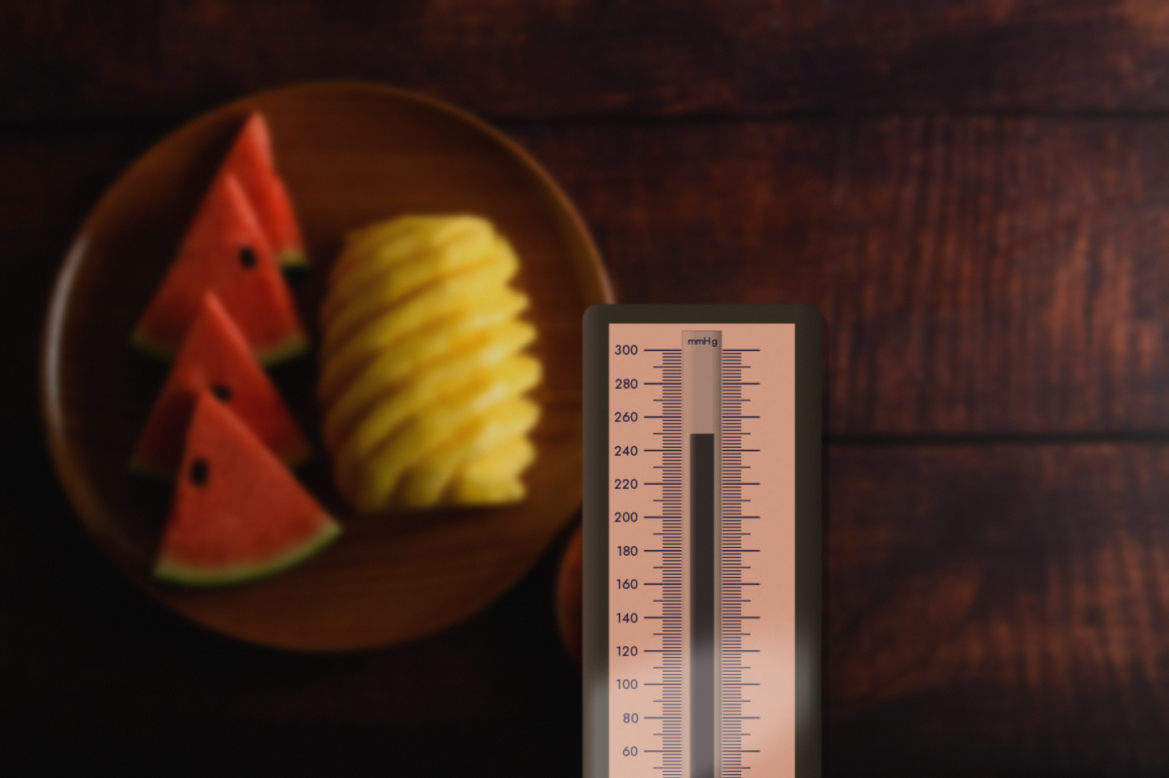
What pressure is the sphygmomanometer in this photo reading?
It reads 250 mmHg
